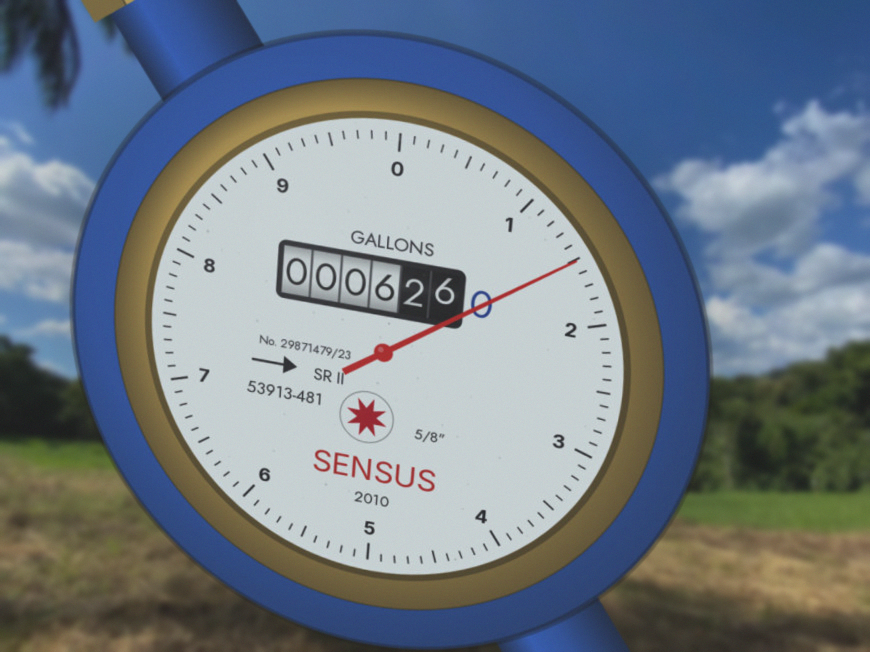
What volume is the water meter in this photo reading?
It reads 6261.5 gal
